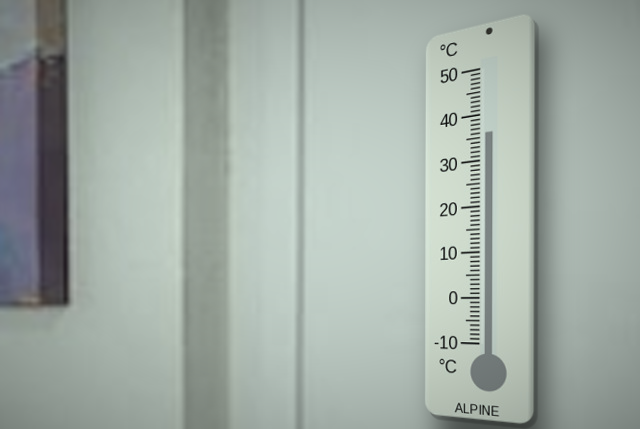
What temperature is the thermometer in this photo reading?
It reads 36 °C
